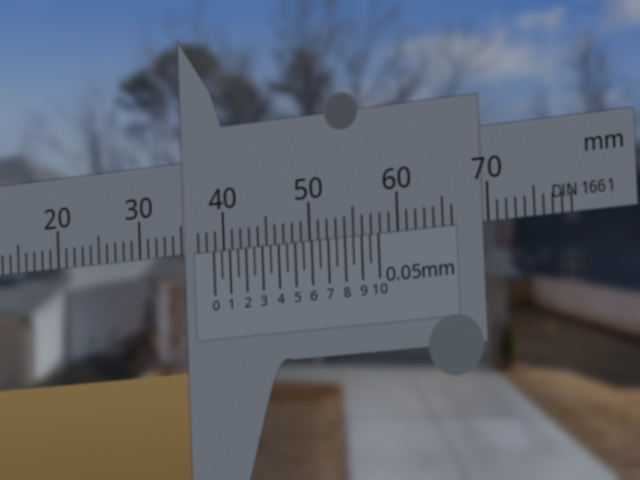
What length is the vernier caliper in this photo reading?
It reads 38.8 mm
